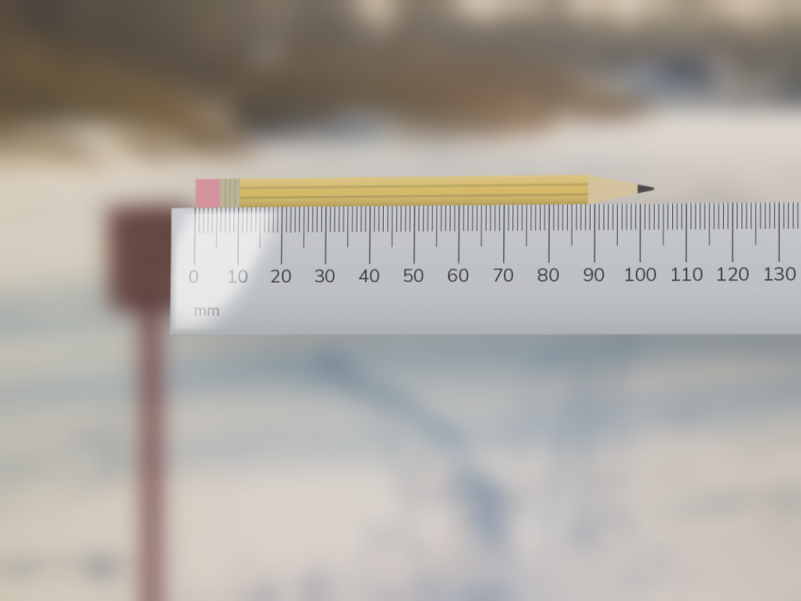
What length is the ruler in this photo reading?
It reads 103 mm
